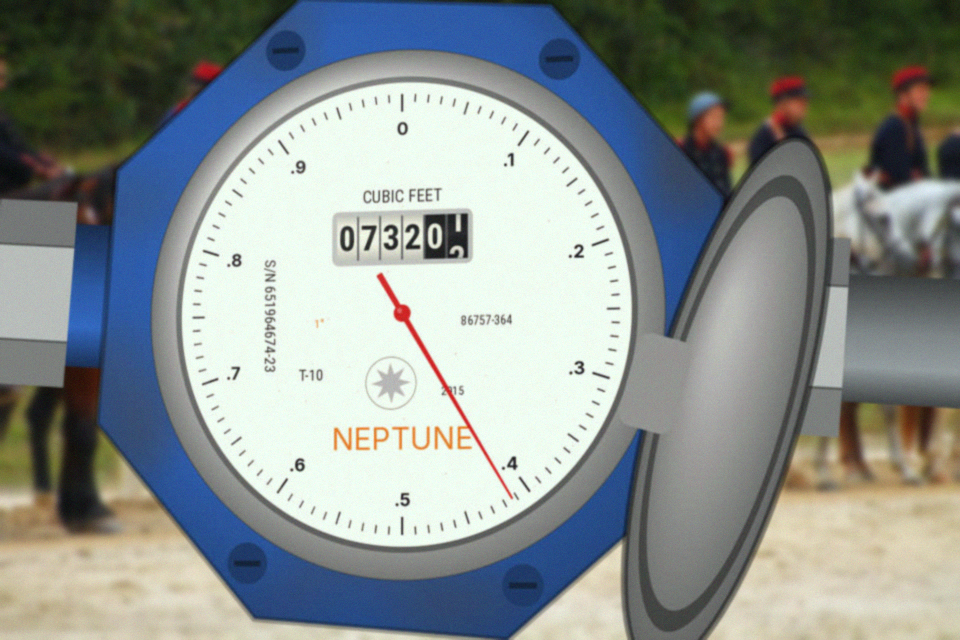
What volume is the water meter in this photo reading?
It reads 73201.41 ft³
